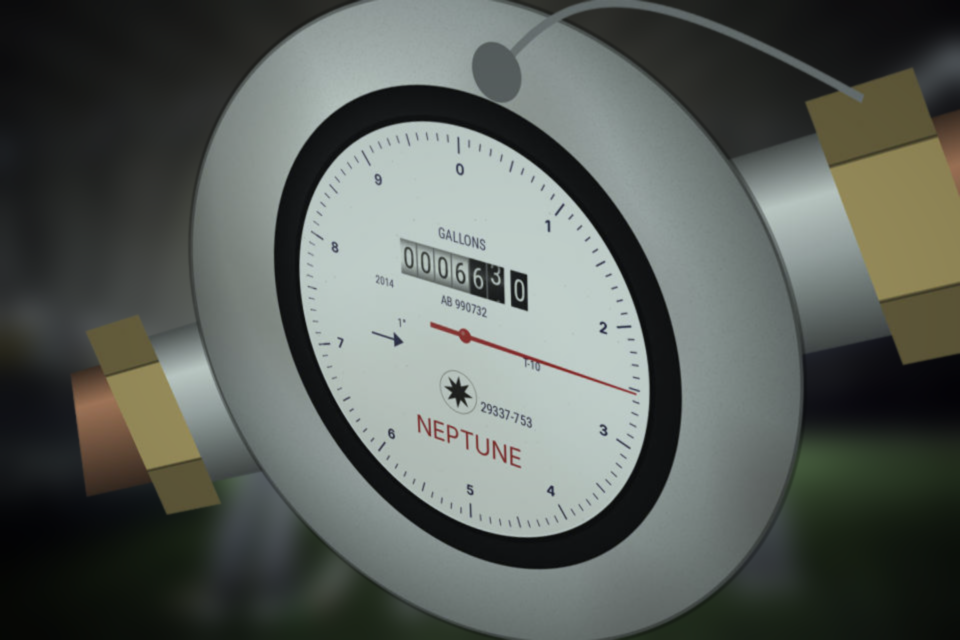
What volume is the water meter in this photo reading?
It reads 6632.5 gal
